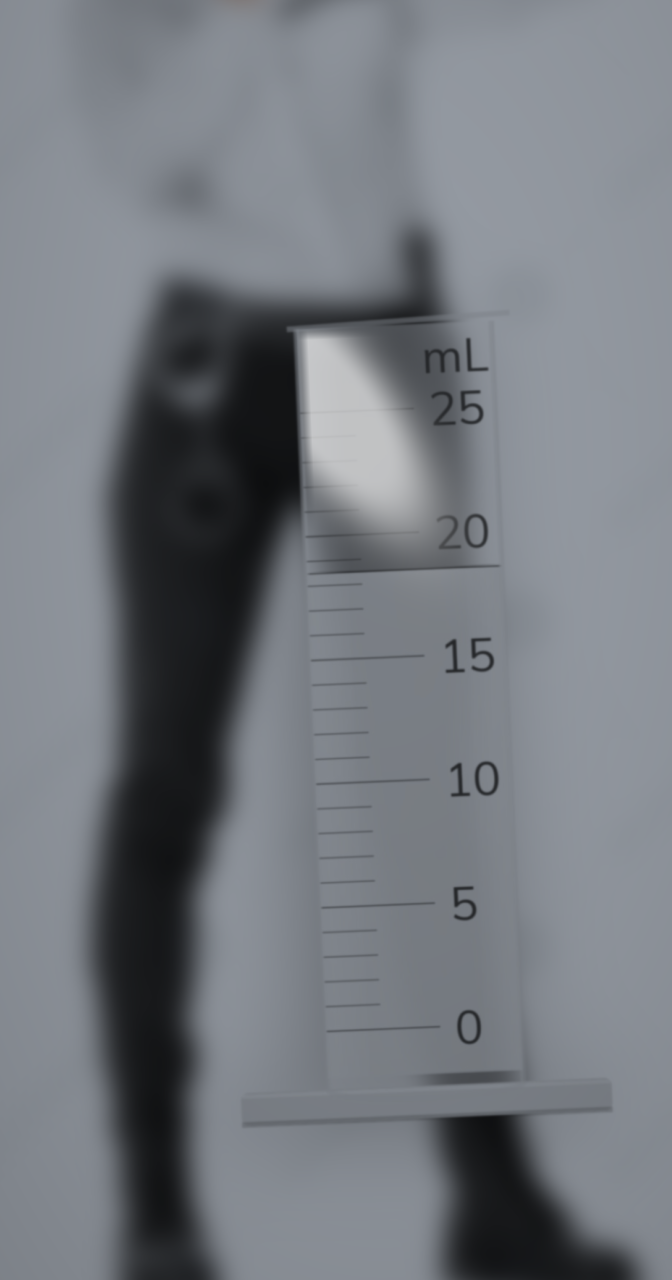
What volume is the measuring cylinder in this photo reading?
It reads 18.5 mL
